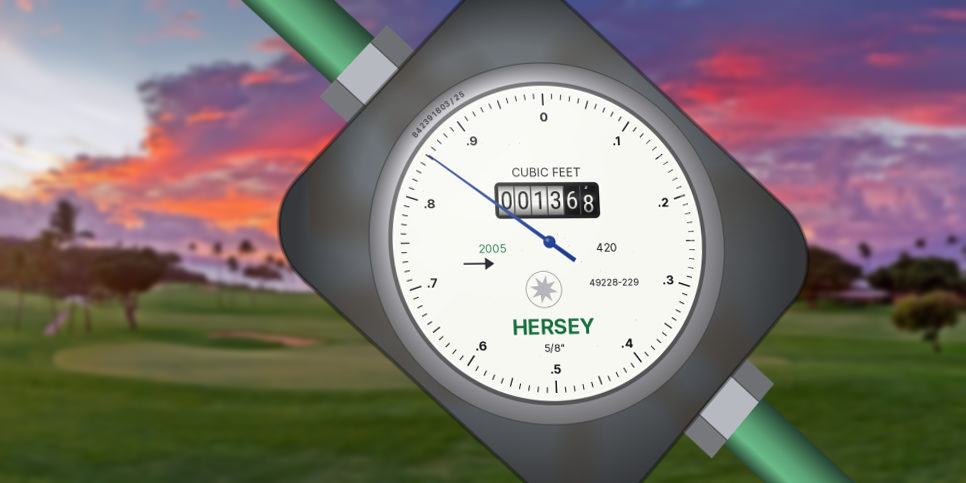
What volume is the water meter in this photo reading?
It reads 1367.85 ft³
